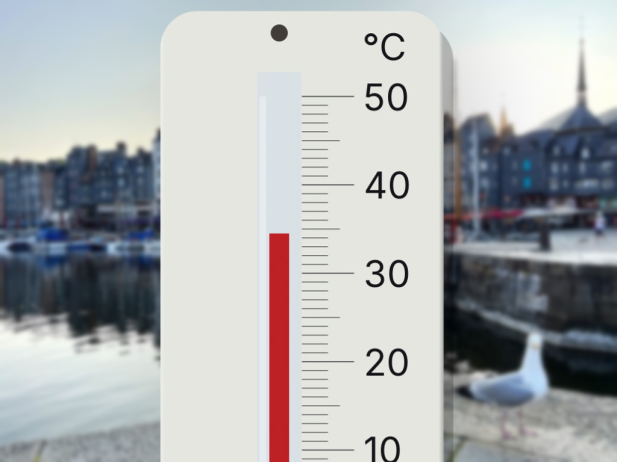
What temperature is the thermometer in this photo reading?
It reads 34.5 °C
